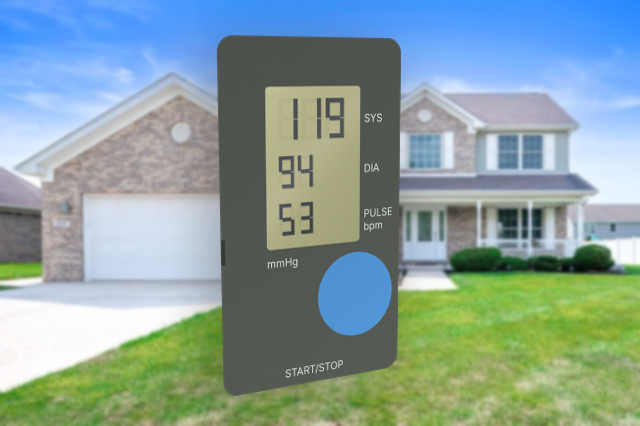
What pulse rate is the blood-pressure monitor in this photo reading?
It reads 53 bpm
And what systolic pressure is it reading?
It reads 119 mmHg
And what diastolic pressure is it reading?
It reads 94 mmHg
